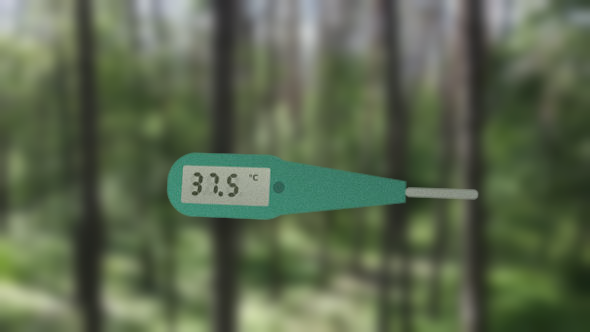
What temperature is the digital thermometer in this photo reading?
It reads 37.5 °C
